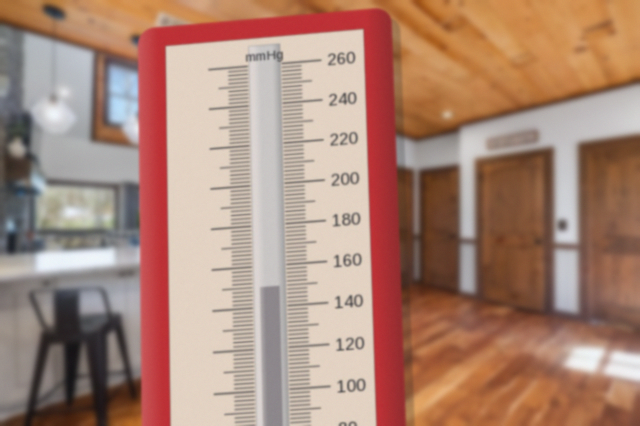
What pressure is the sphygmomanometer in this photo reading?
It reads 150 mmHg
